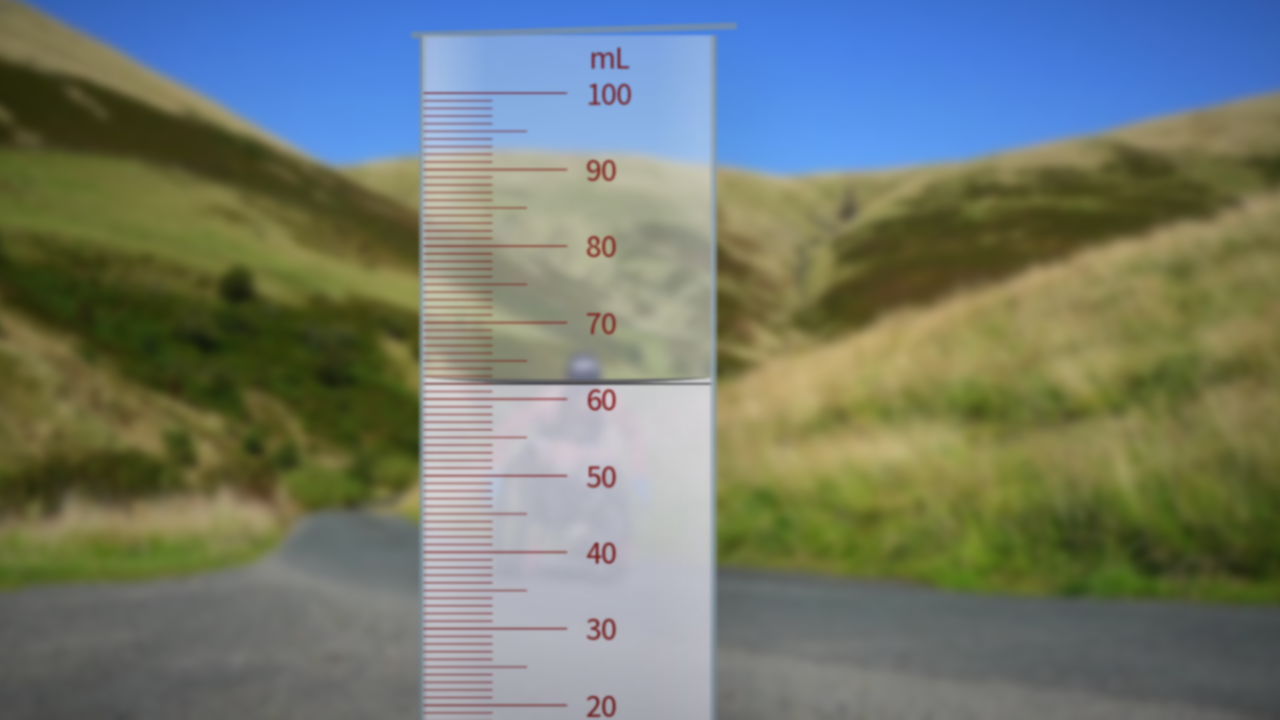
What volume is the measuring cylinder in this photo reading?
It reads 62 mL
